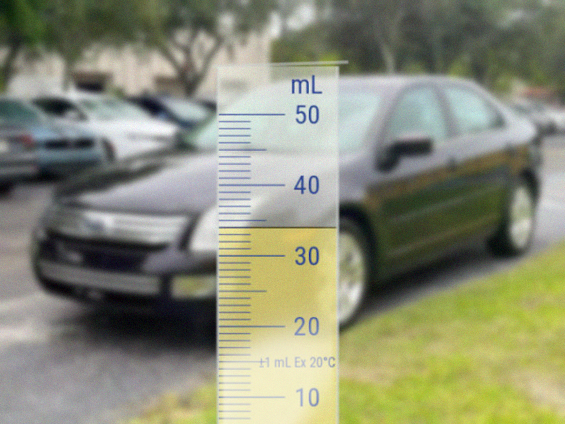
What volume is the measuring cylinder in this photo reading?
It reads 34 mL
